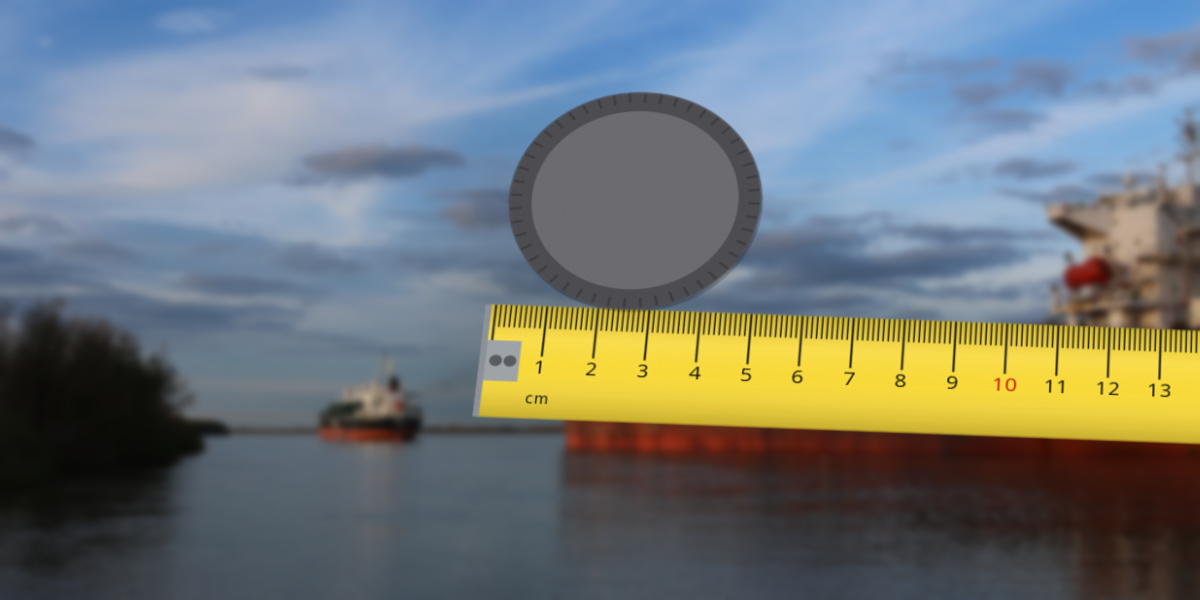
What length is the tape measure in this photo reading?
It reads 5 cm
